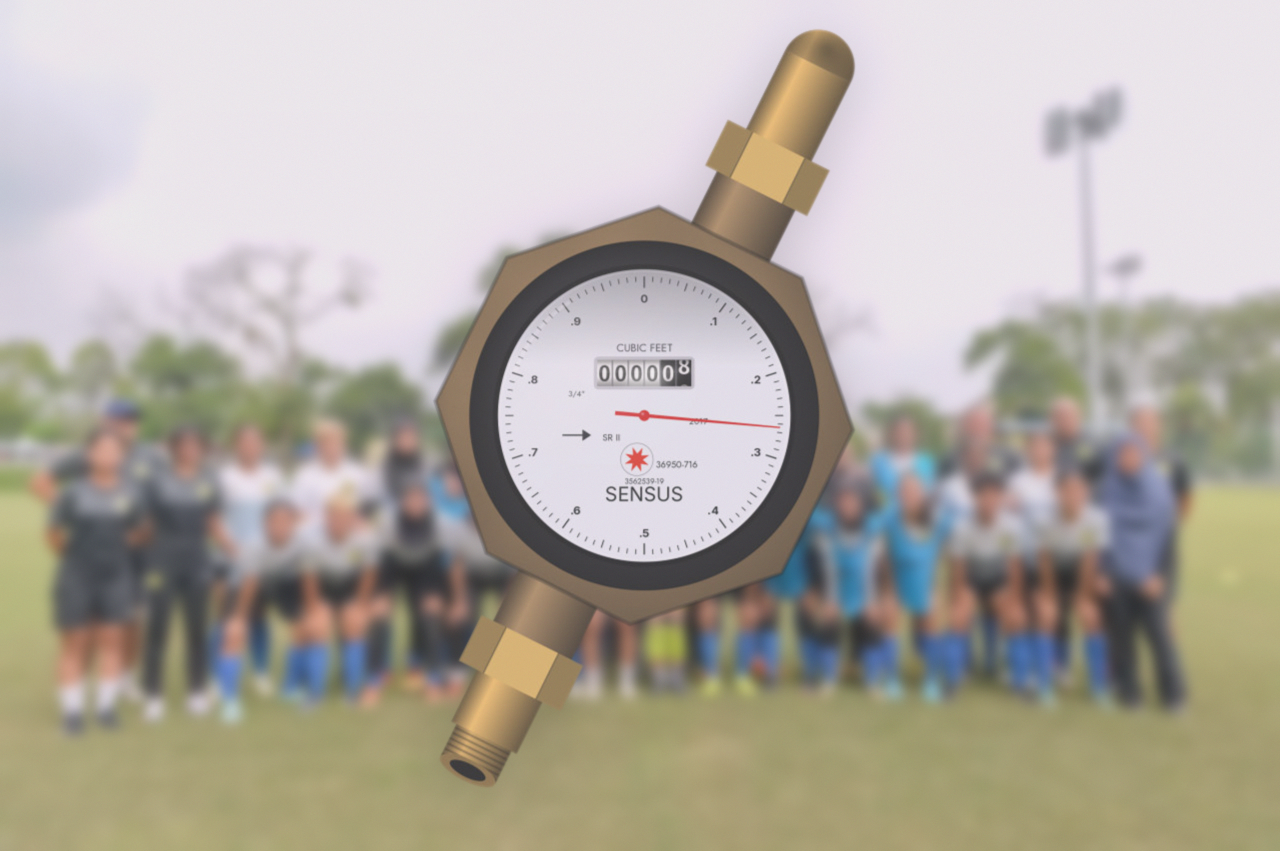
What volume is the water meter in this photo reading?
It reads 8.26 ft³
